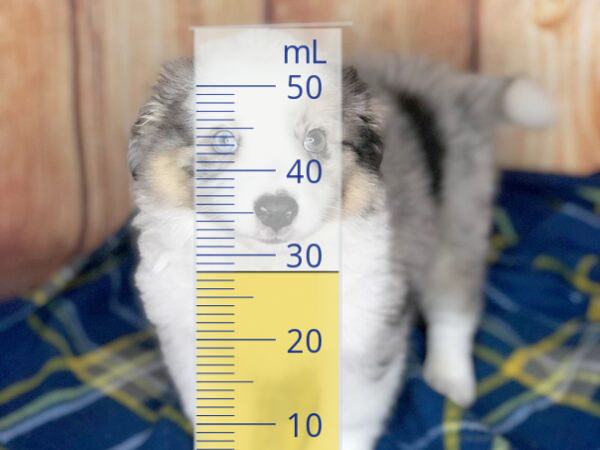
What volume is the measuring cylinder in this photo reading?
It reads 28 mL
